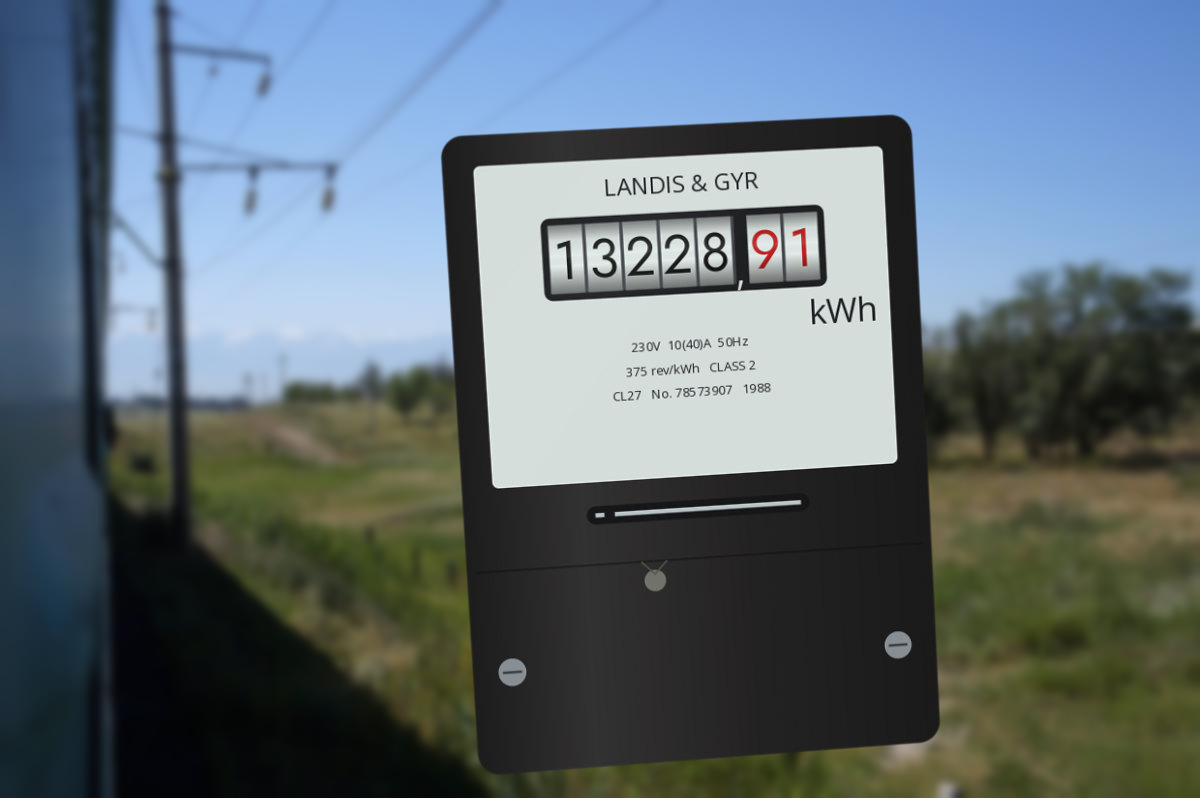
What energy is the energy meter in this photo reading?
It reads 13228.91 kWh
